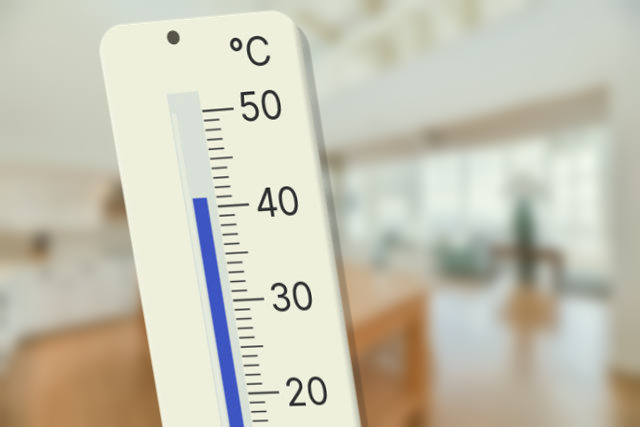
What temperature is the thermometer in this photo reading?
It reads 41 °C
